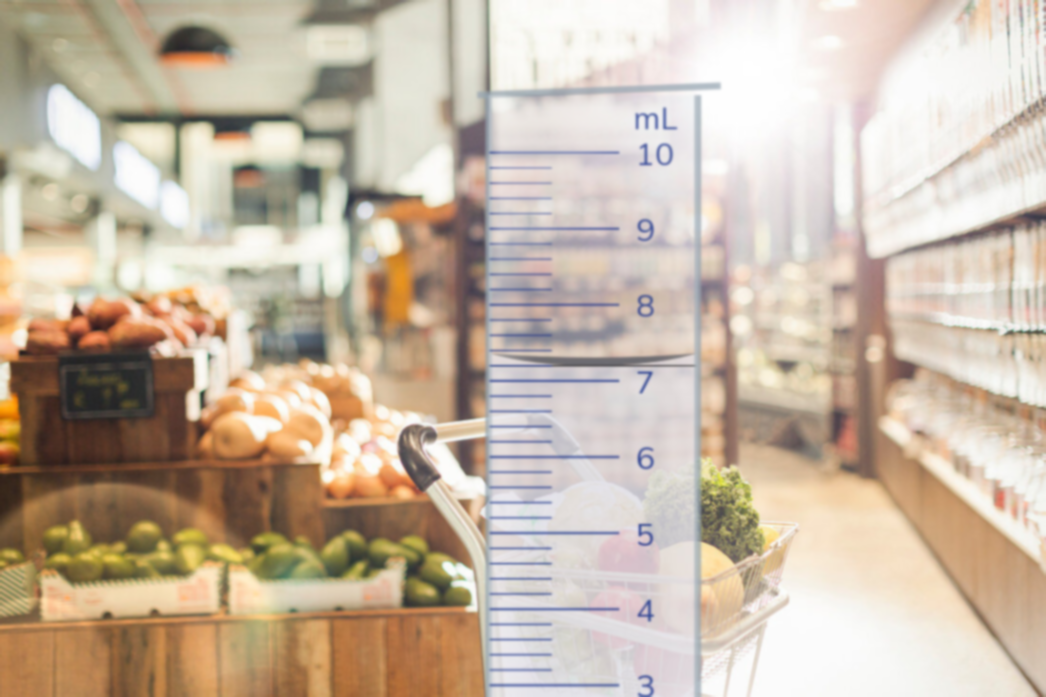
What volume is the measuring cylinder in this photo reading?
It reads 7.2 mL
